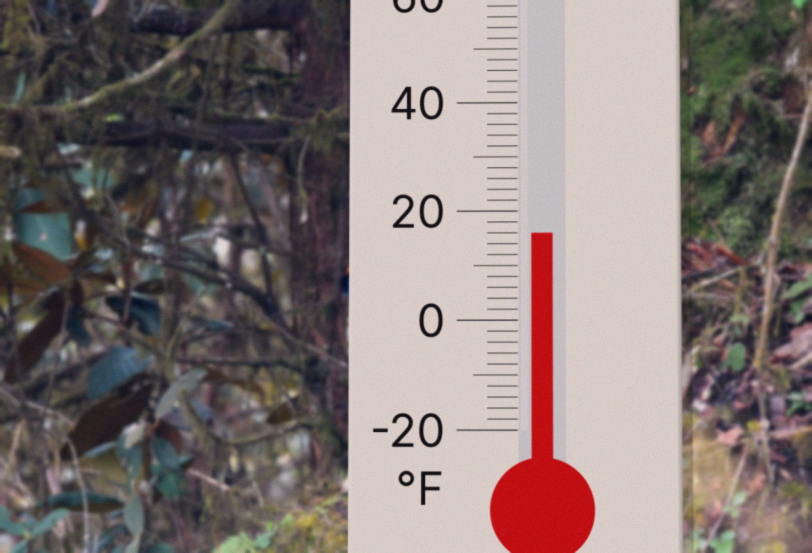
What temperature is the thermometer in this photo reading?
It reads 16 °F
